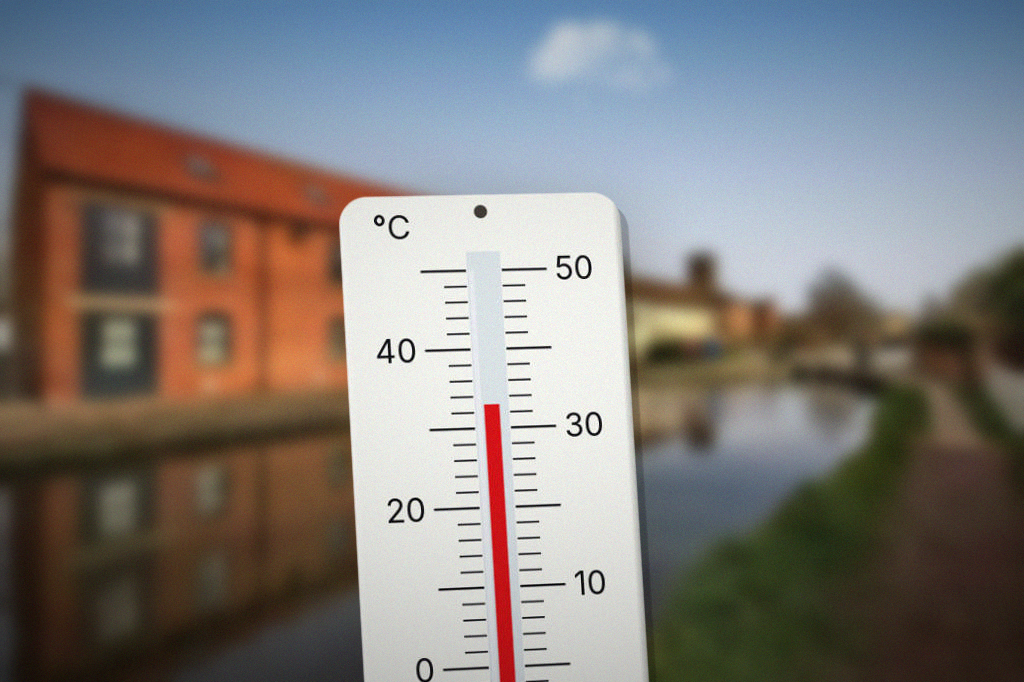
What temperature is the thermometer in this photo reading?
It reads 33 °C
